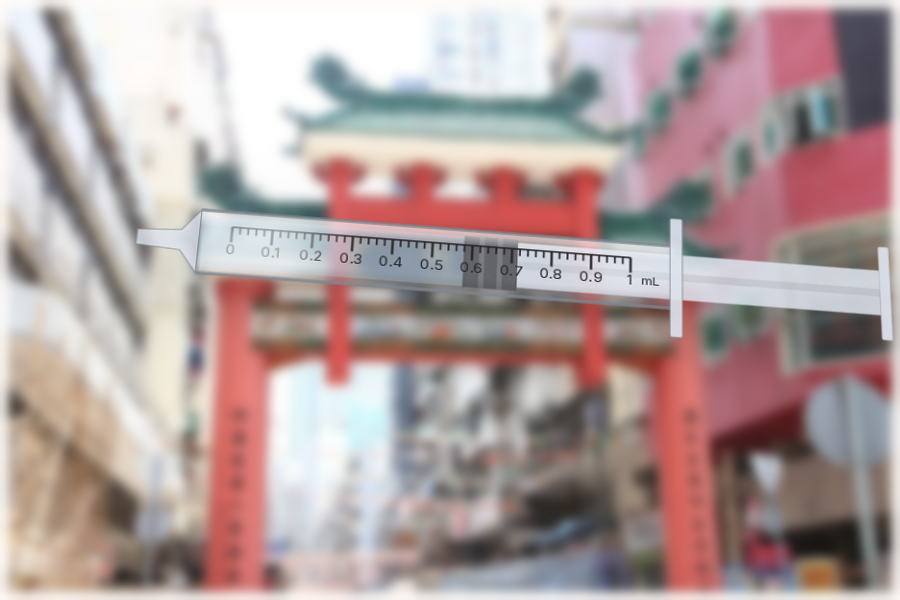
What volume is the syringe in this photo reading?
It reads 0.58 mL
